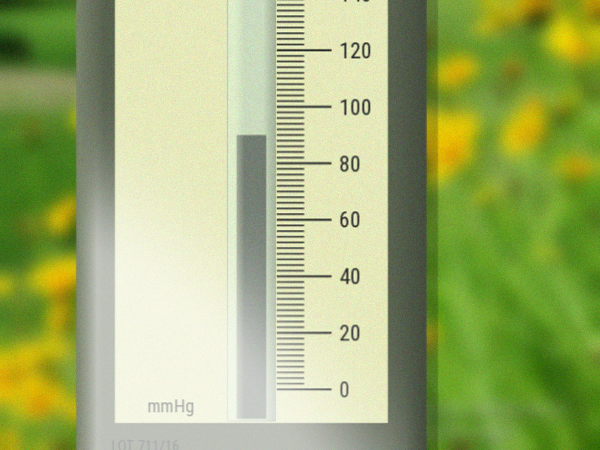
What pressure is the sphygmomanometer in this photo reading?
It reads 90 mmHg
